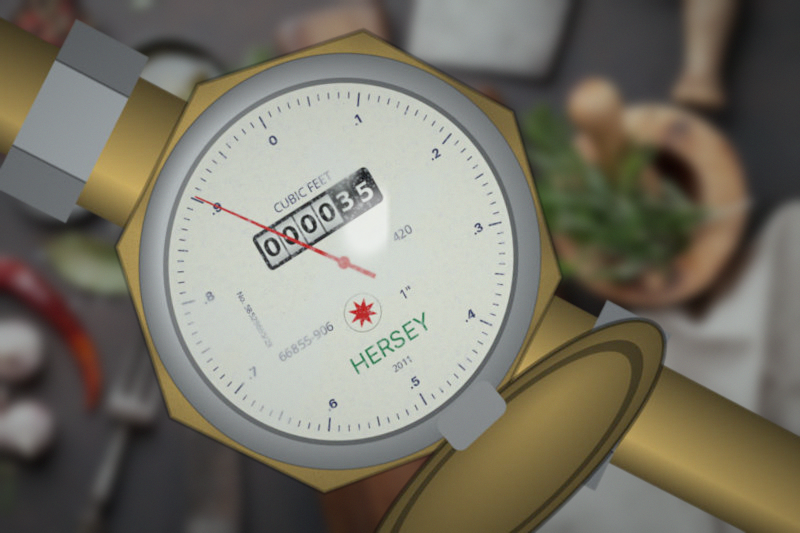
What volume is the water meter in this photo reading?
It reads 34.90 ft³
